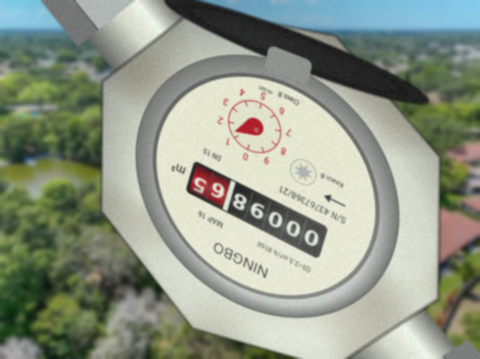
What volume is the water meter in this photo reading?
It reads 98.651 m³
